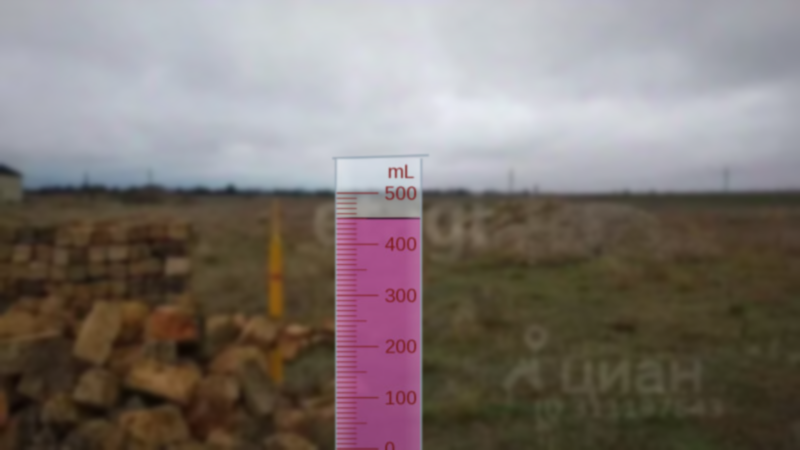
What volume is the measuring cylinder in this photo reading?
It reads 450 mL
